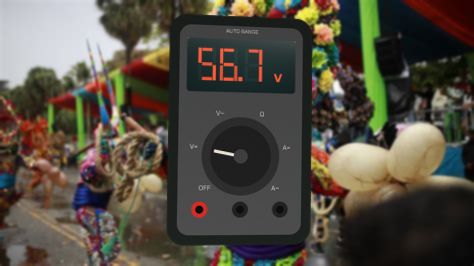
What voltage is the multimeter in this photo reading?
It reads 56.7 V
